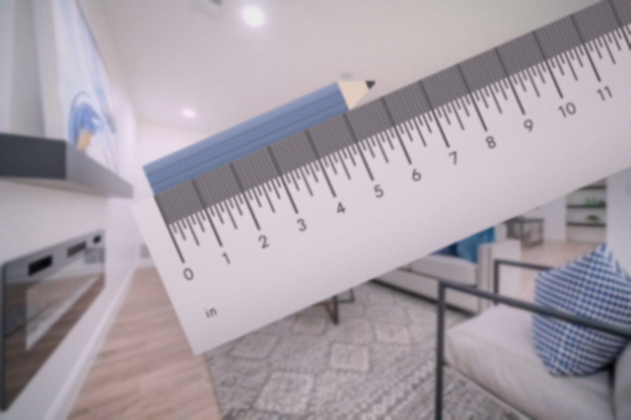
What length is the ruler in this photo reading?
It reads 6 in
